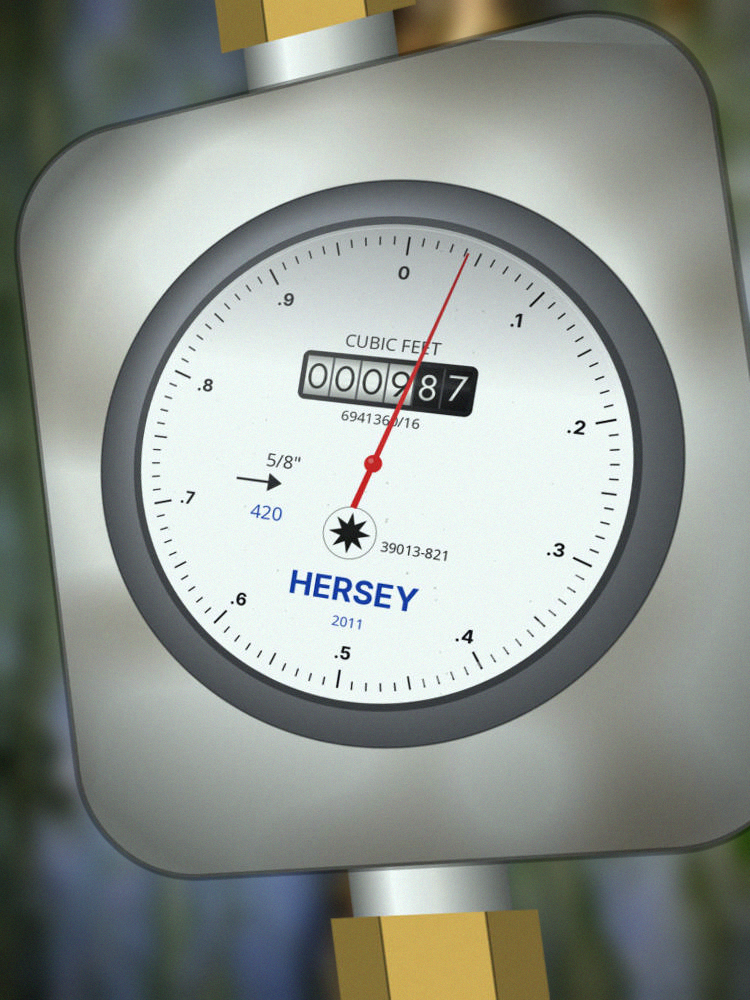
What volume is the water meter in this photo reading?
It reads 987.04 ft³
